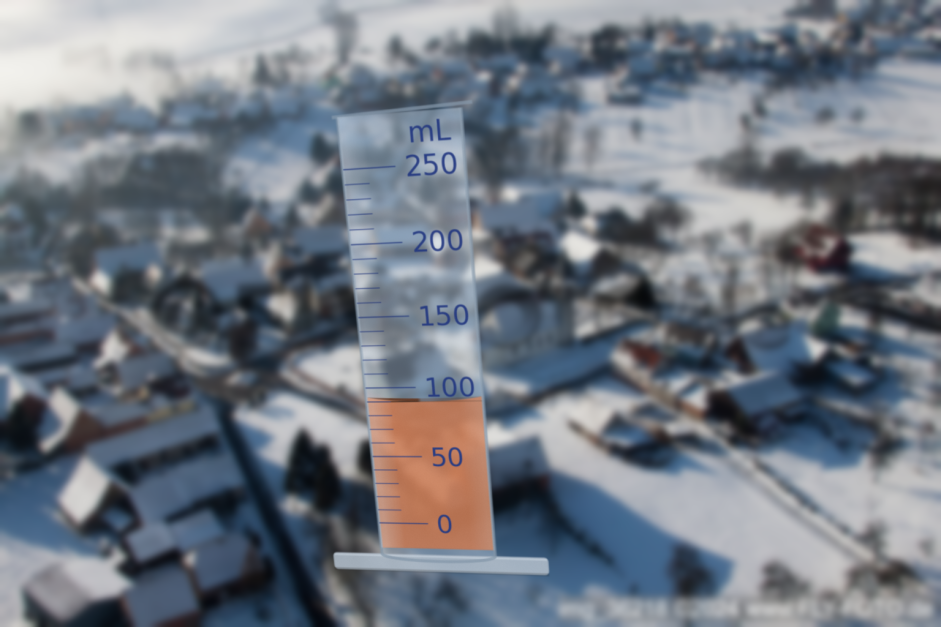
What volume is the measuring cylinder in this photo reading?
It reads 90 mL
